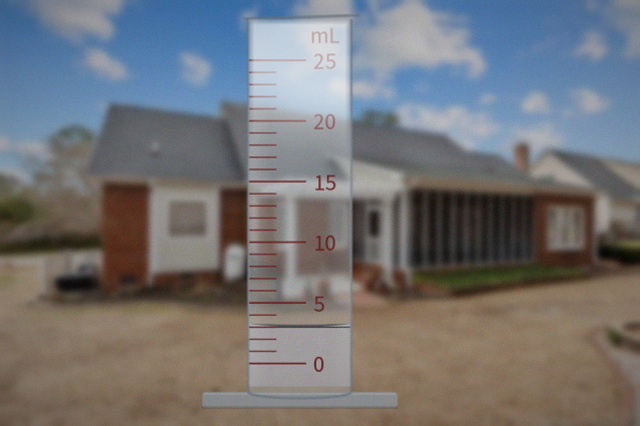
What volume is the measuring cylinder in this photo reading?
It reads 3 mL
